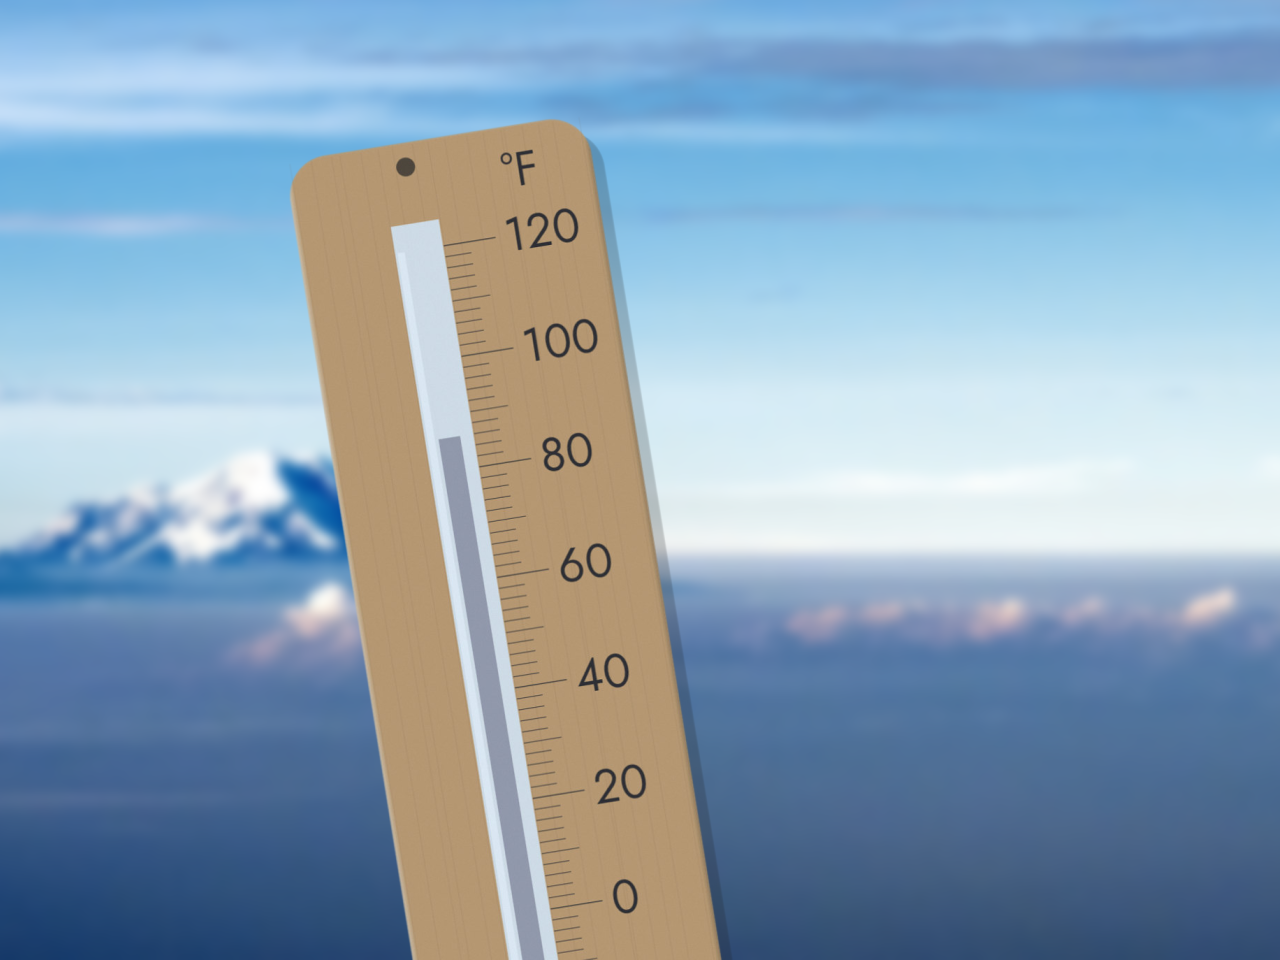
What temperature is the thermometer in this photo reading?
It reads 86 °F
